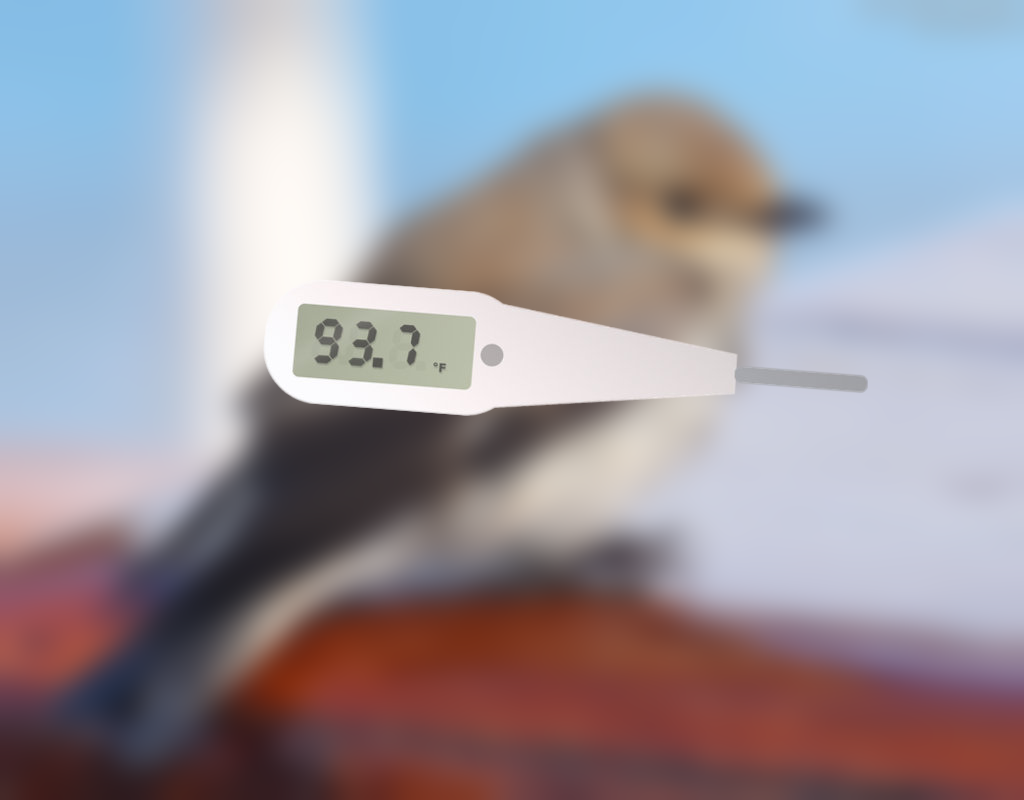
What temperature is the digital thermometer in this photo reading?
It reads 93.7 °F
